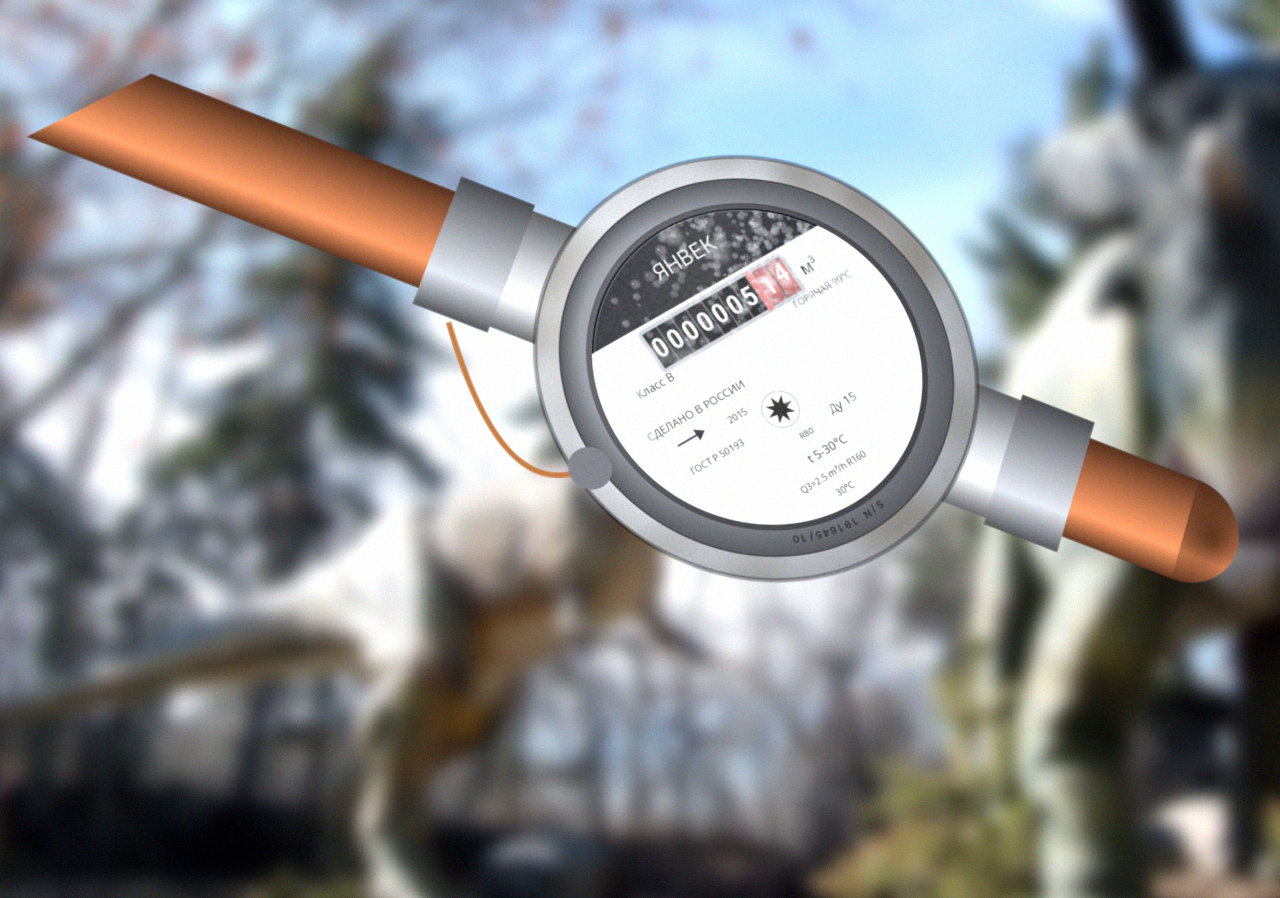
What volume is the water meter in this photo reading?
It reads 5.14 m³
